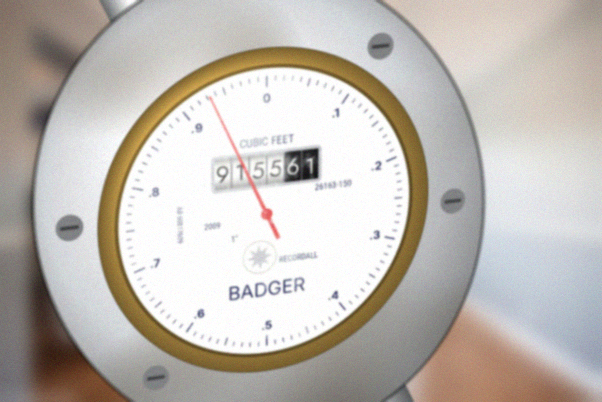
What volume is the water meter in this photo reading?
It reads 915560.93 ft³
